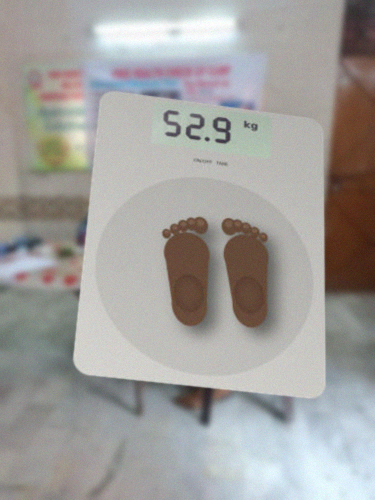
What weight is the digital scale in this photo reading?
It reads 52.9 kg
